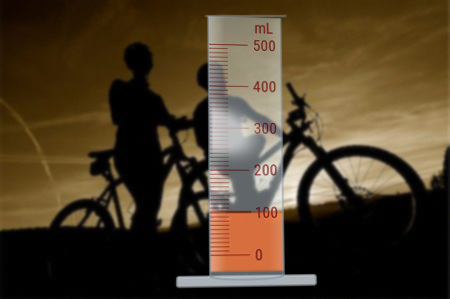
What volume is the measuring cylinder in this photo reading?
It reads 100 mL
